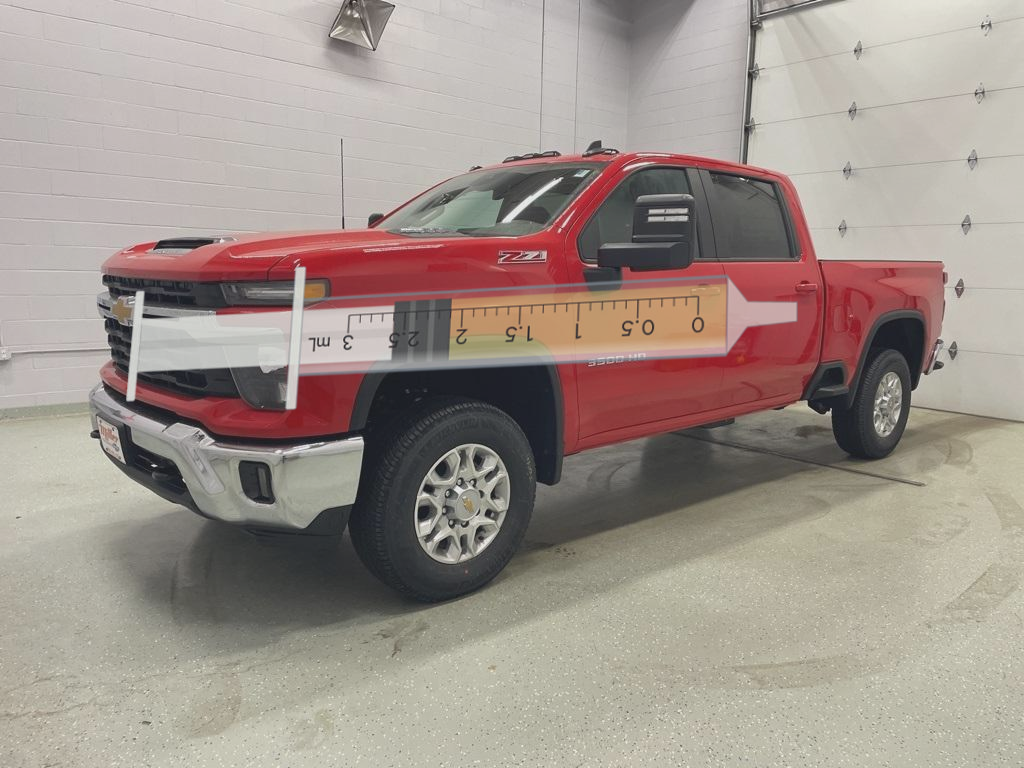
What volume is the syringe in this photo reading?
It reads 2.1 mL
